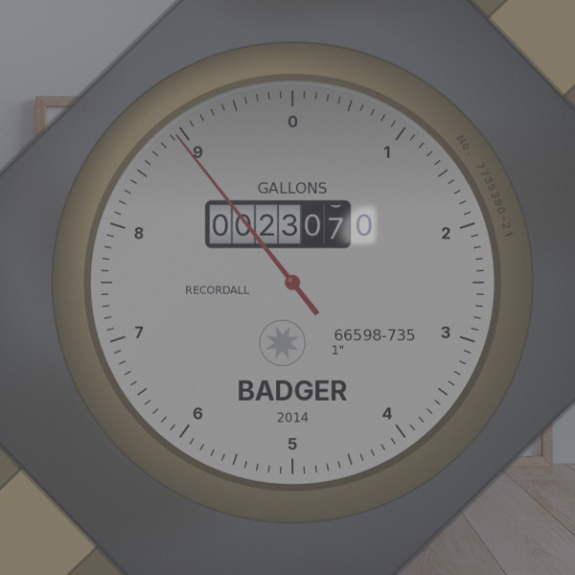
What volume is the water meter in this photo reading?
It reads 23068.9 gal
